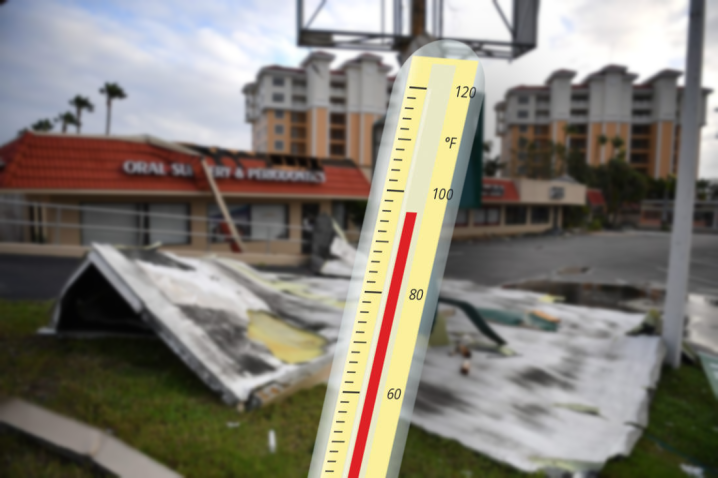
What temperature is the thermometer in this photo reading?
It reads 96 °F
